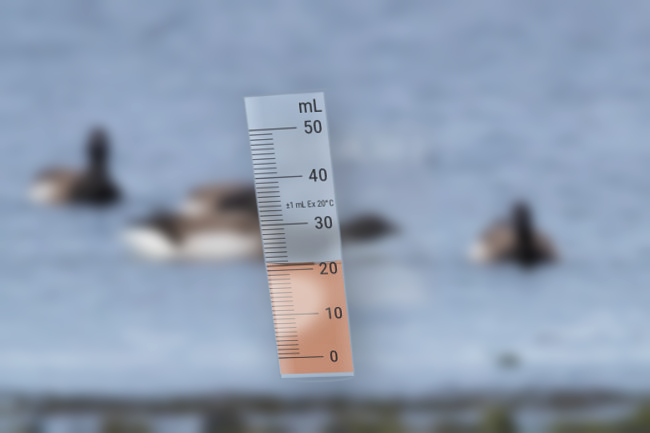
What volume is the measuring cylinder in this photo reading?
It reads 21 mL
